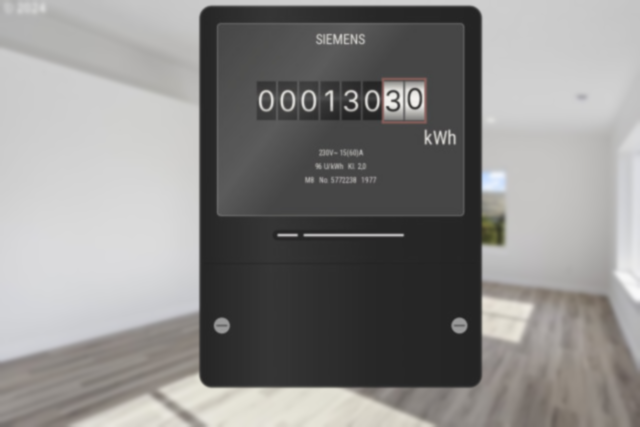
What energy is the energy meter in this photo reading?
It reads 130.30 kWh
